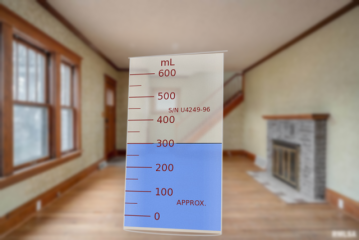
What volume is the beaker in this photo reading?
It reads 300 mL
